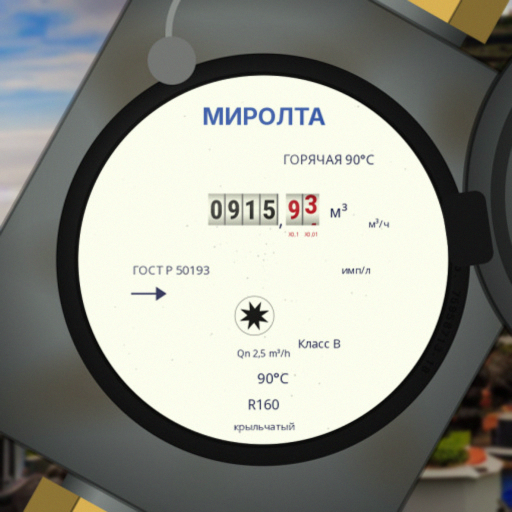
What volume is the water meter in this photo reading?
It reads 915.93 m³
